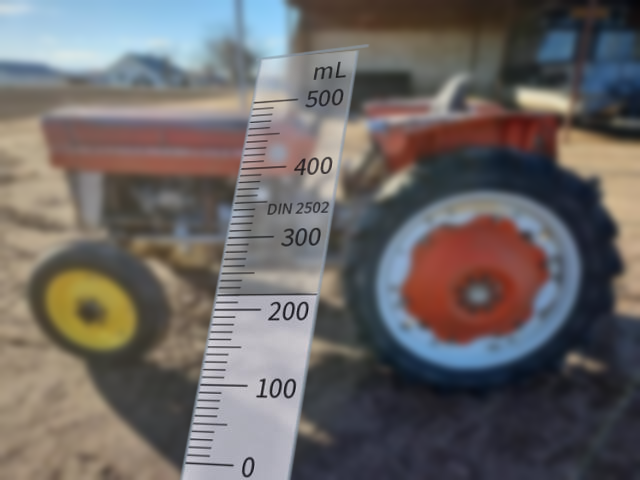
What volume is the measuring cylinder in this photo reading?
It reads 220 mL
